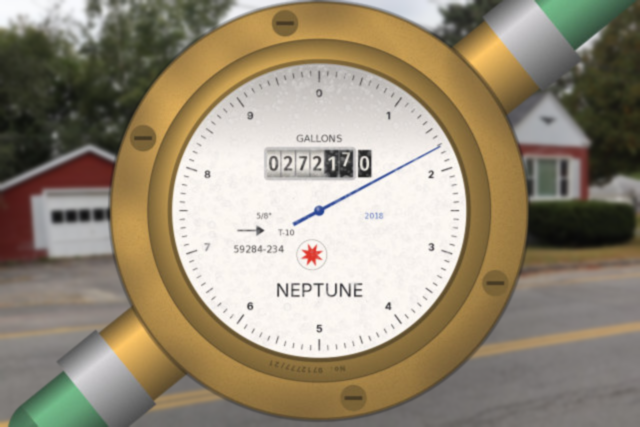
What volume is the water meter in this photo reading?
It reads 272171.7 gal
